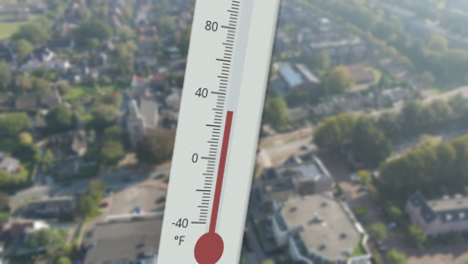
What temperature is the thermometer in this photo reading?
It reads 30 °F
